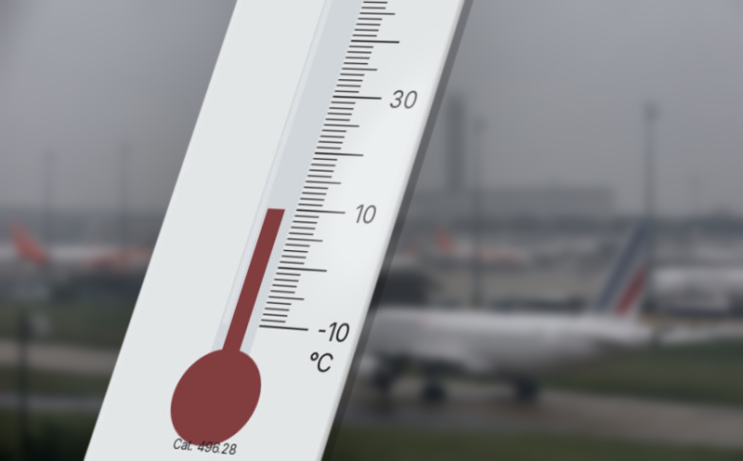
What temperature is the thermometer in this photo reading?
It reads 10 °C
